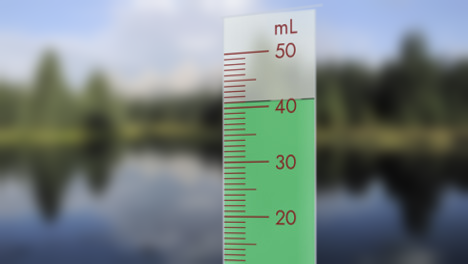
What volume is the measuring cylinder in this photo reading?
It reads 41 mL
